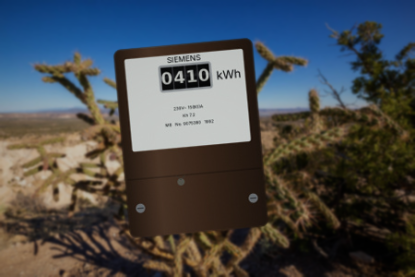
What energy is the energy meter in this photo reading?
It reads 410 kWh
